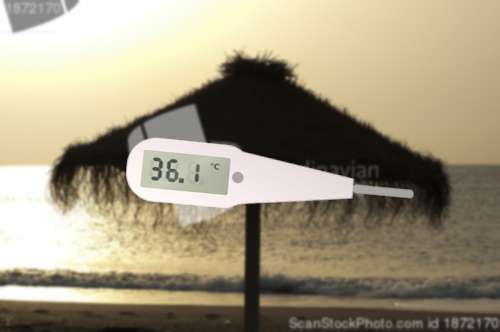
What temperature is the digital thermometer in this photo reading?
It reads 36.1 °C
